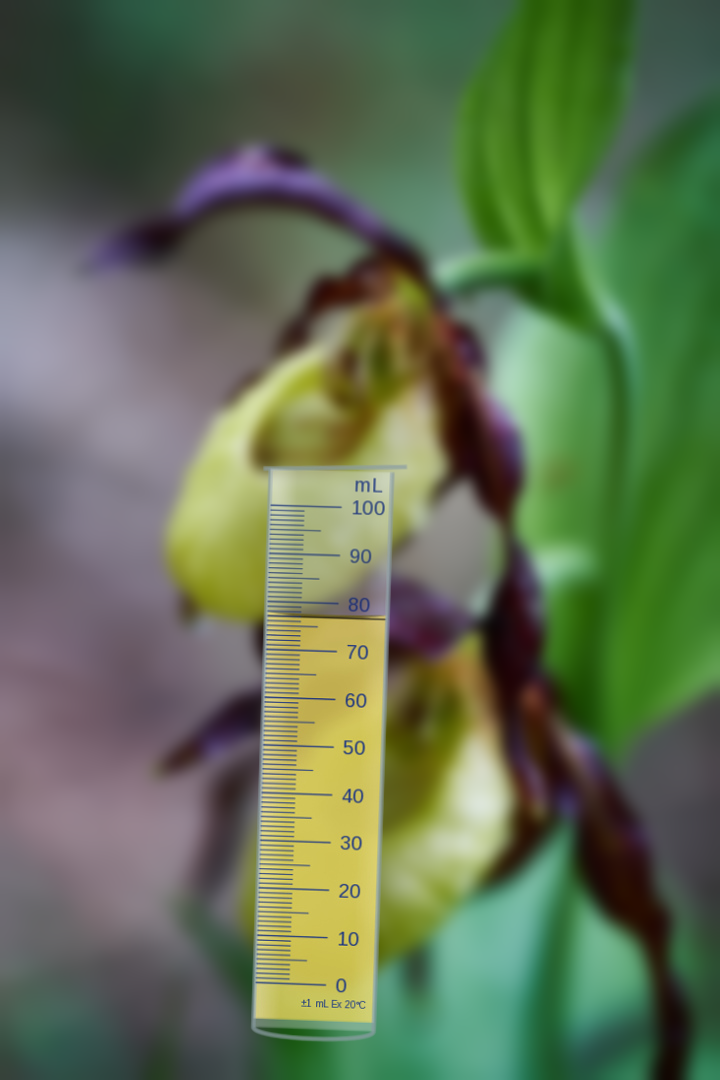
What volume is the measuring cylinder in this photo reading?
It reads 77 mL
